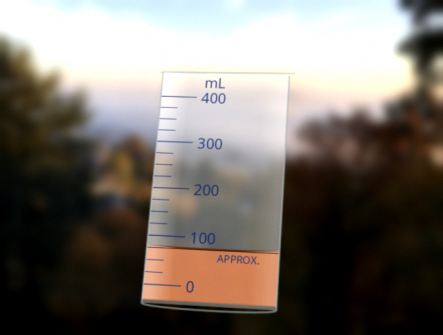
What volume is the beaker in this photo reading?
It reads 75 mL
